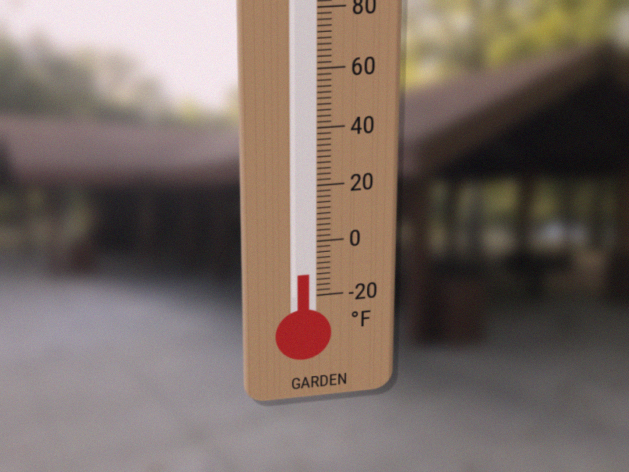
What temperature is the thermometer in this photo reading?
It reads -12 °F
